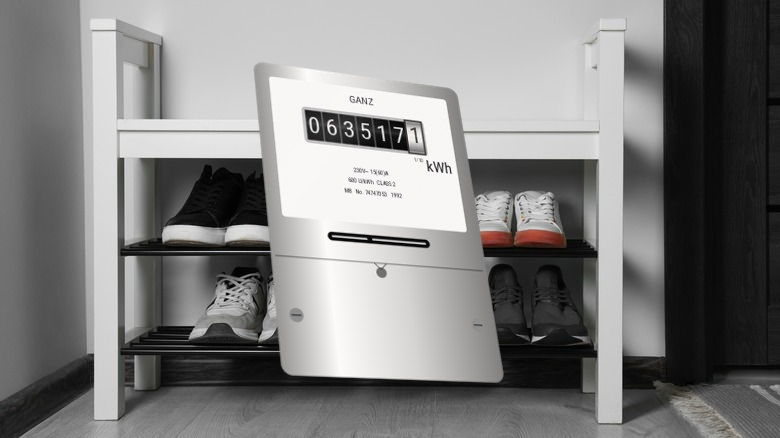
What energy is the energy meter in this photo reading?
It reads 63517.1 kWh
